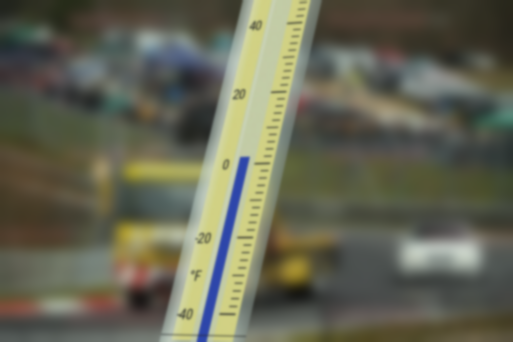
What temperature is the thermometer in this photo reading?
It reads 2 °F
